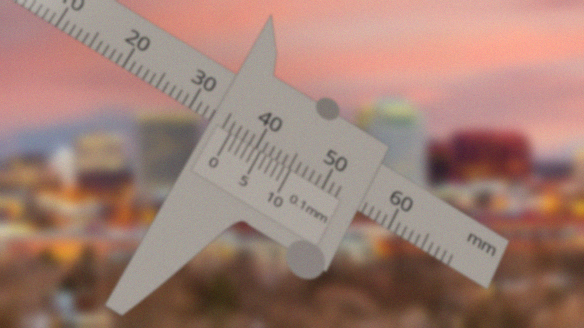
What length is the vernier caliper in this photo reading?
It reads 36.2 mm
